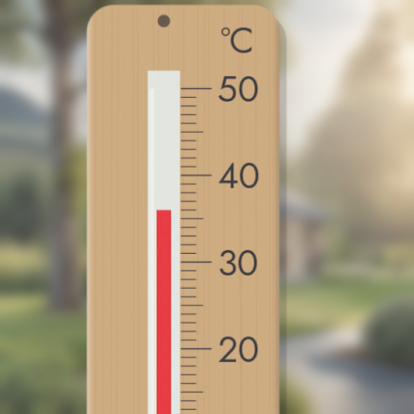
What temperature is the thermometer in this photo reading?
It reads 36 °C
